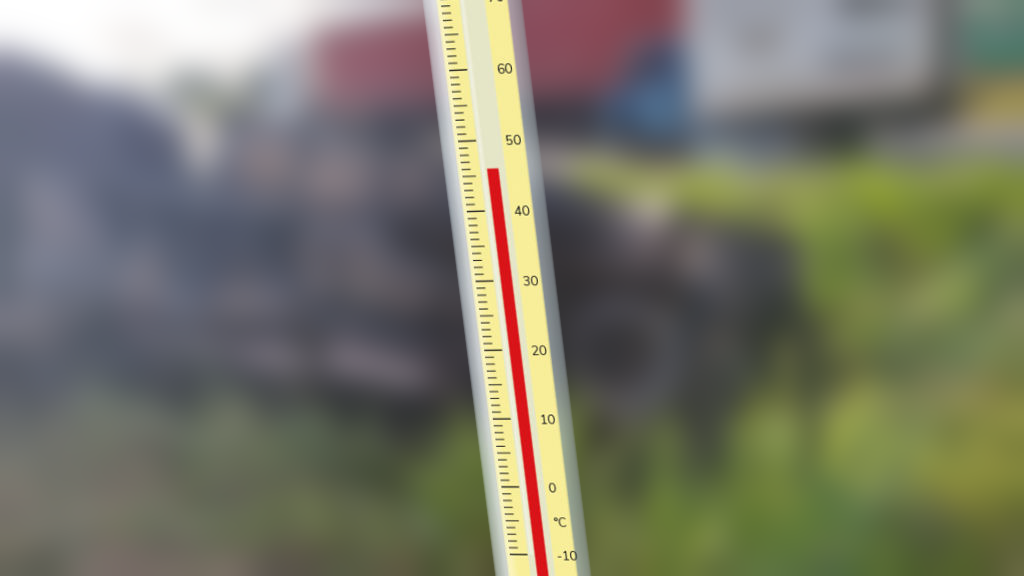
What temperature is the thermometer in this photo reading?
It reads 46 °C
